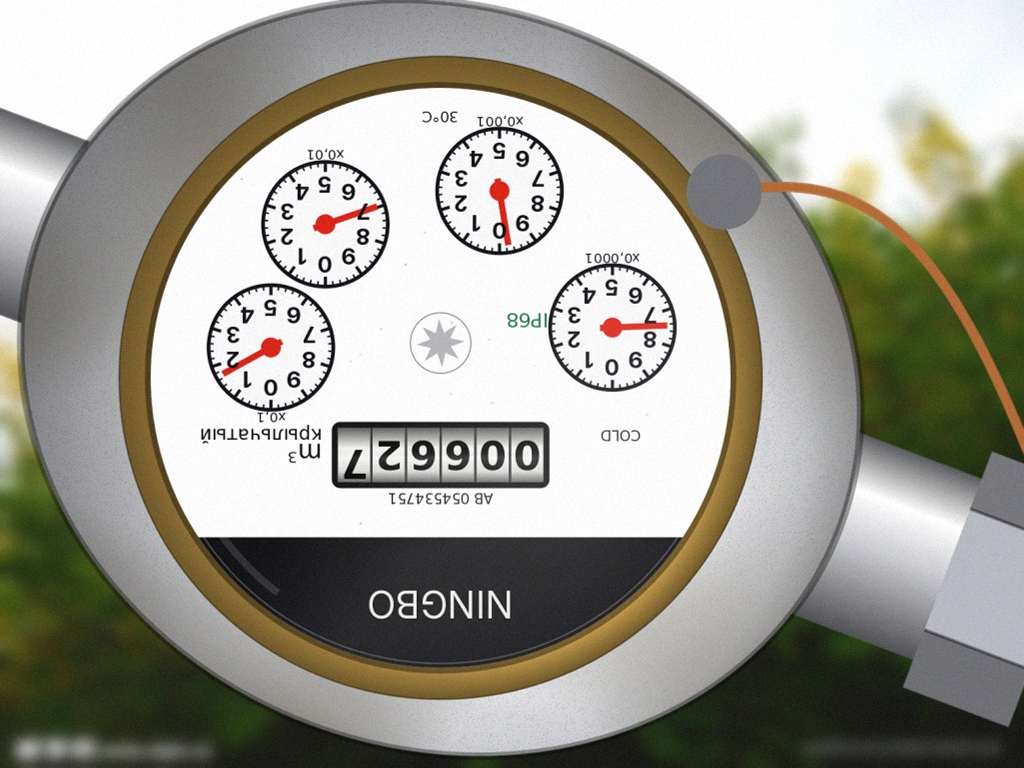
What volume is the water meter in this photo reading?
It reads 6627.1697 m³
